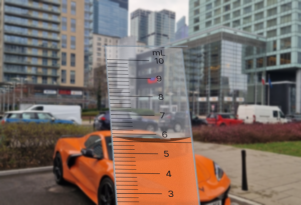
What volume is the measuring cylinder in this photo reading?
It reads 5.6 mL
